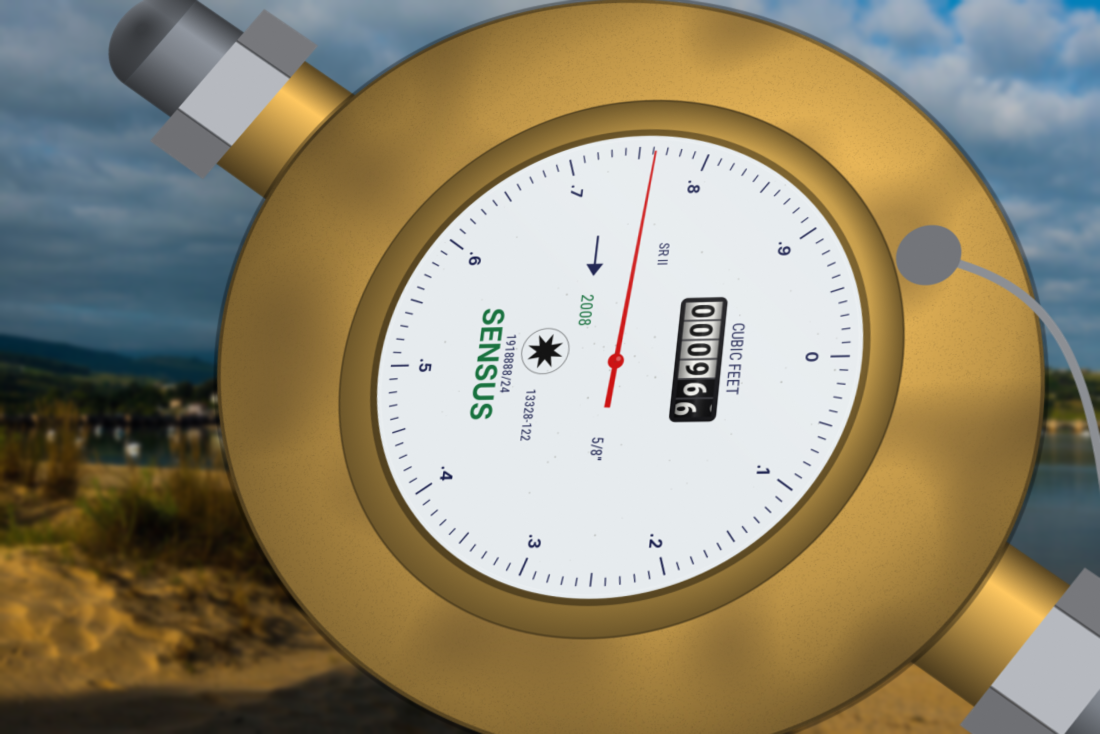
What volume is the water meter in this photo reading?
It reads 965.76 ft³
